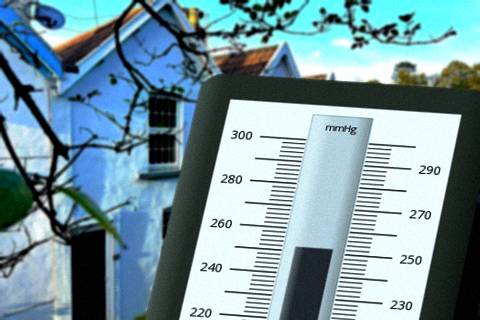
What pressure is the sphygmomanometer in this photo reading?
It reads 252 mmHg
